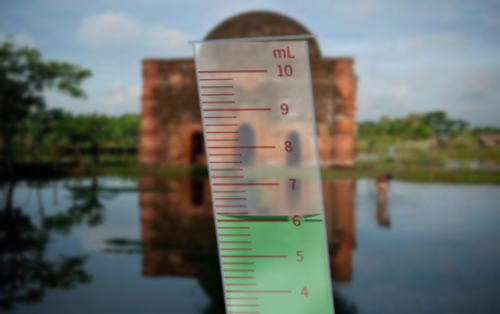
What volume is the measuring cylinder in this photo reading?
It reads 6 mL
